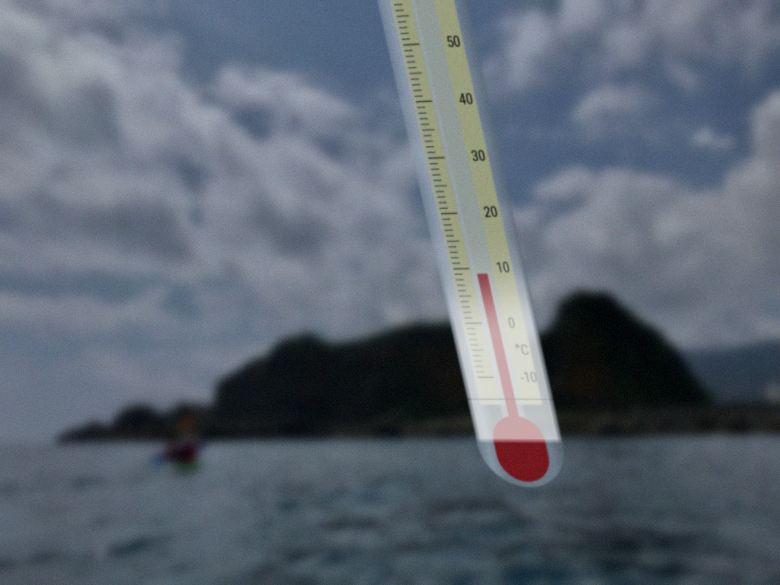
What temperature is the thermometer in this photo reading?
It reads 9 °C
